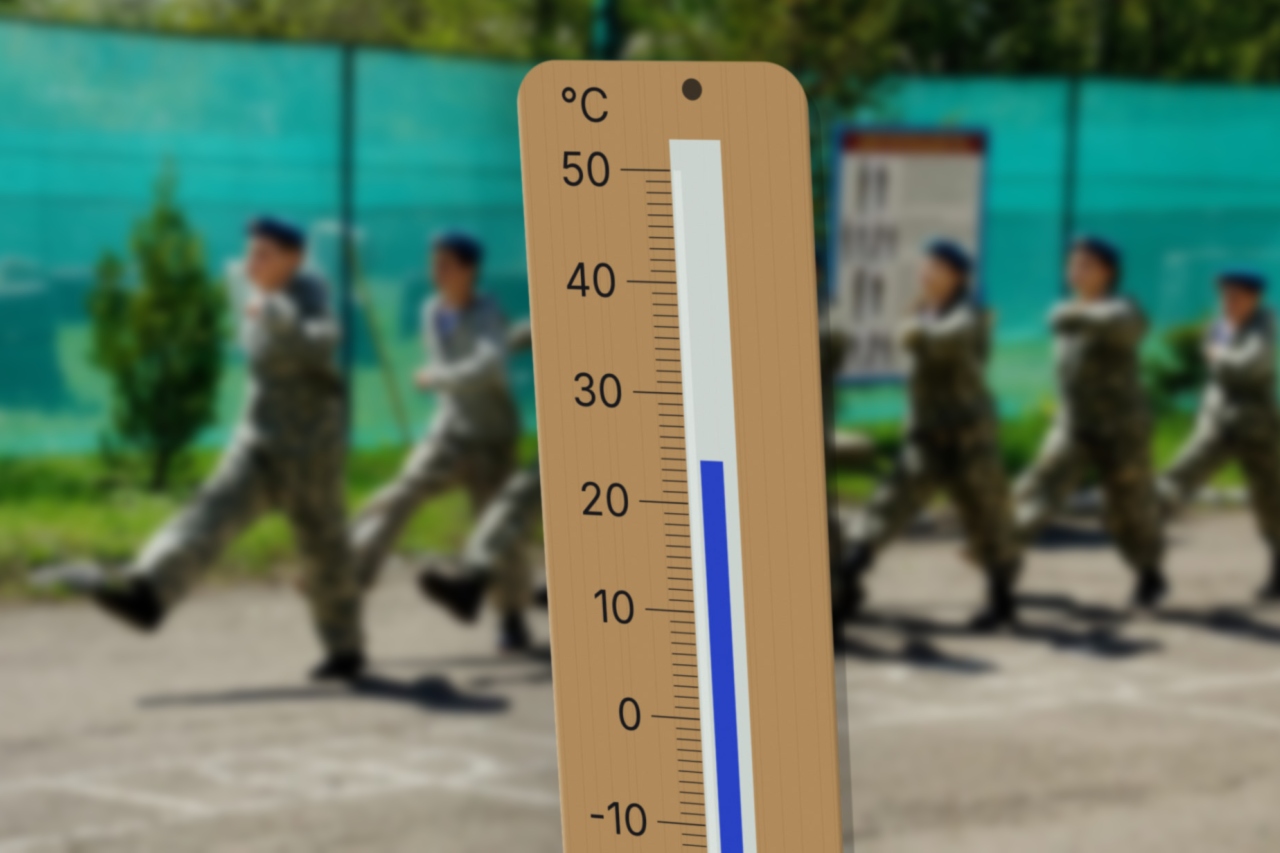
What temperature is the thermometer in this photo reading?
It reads 24 °C
